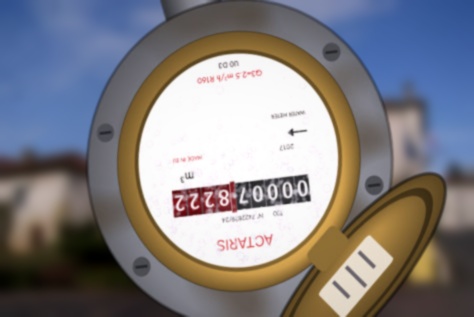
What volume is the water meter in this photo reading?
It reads 7.8222 m³
